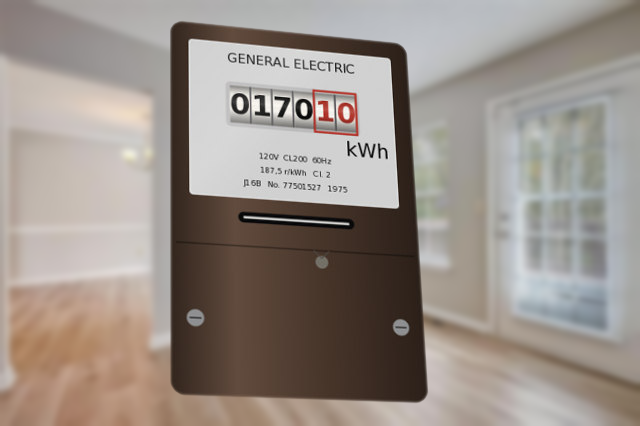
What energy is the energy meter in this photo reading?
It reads 170.10 kWh
